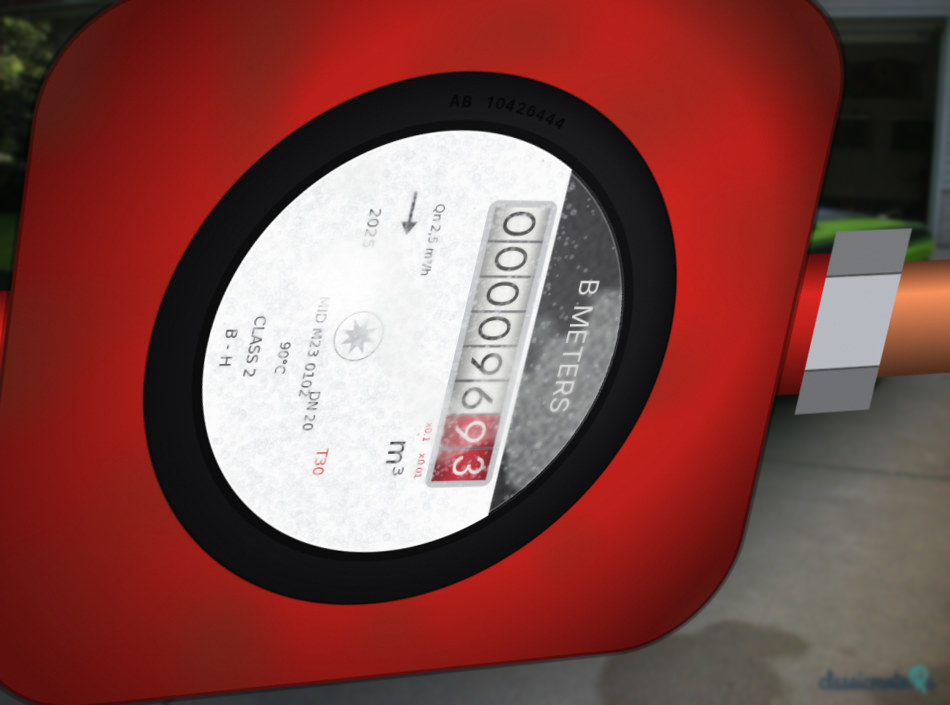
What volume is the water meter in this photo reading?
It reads 96.93 m³
